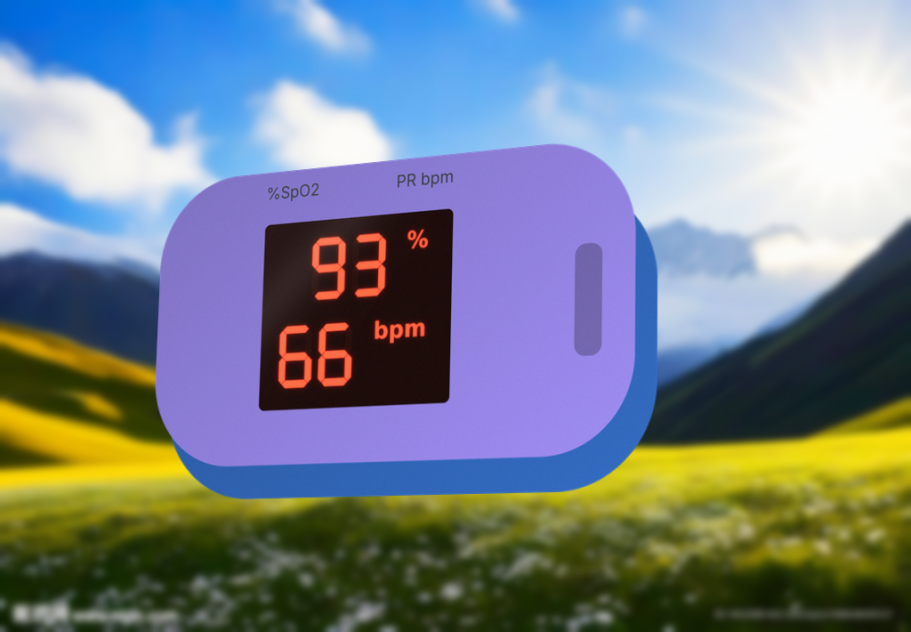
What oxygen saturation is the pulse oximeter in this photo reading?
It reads 93 %
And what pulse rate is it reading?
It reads 66 bpm
